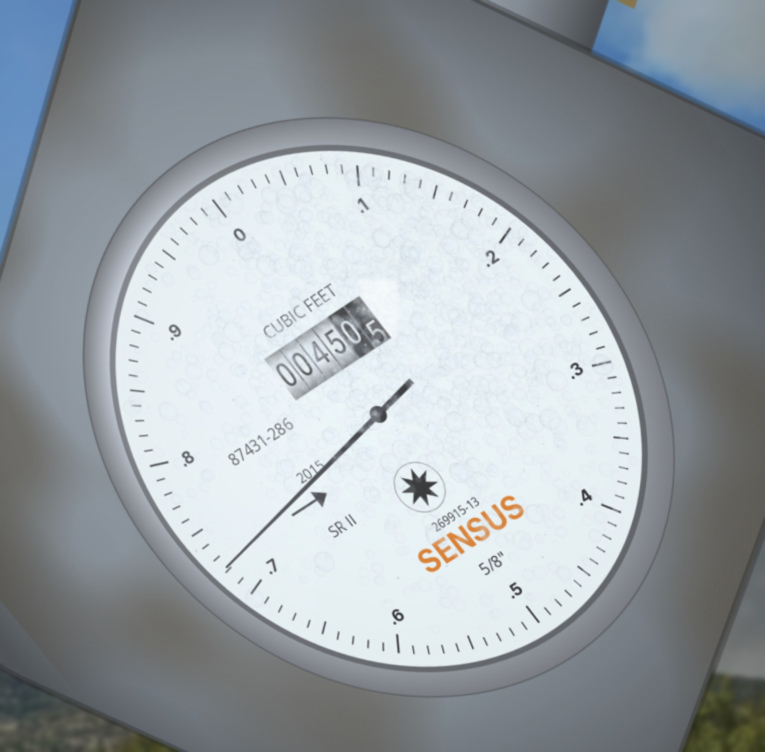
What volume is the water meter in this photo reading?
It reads 4504.72 ft³
